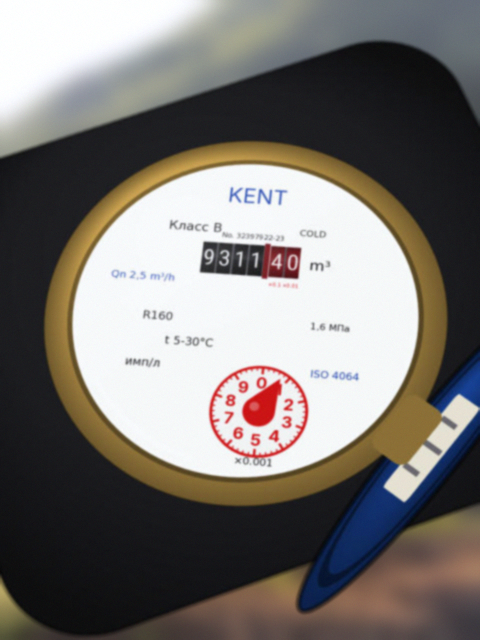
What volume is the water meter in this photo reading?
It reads 9311.400 m³
